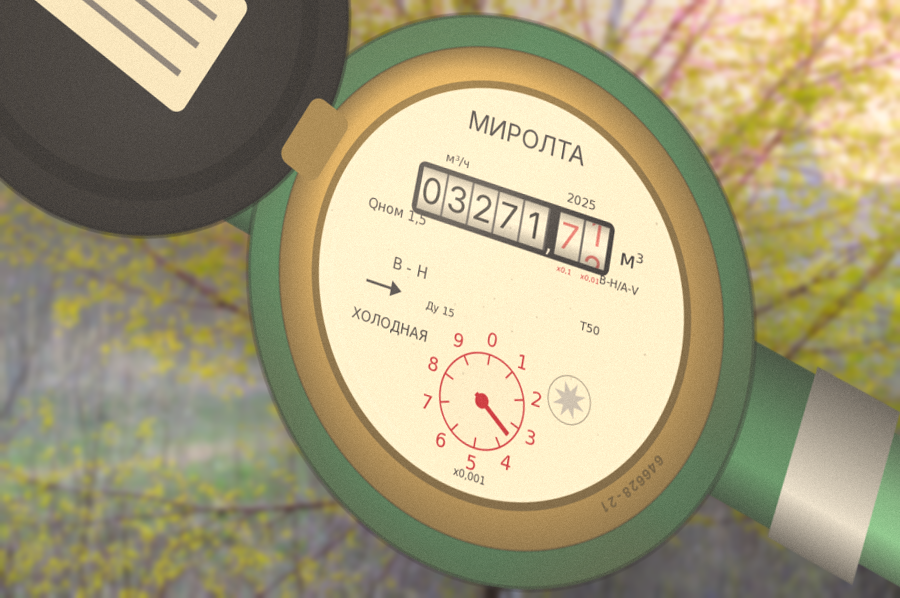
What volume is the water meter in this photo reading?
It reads 3271.713 m³
